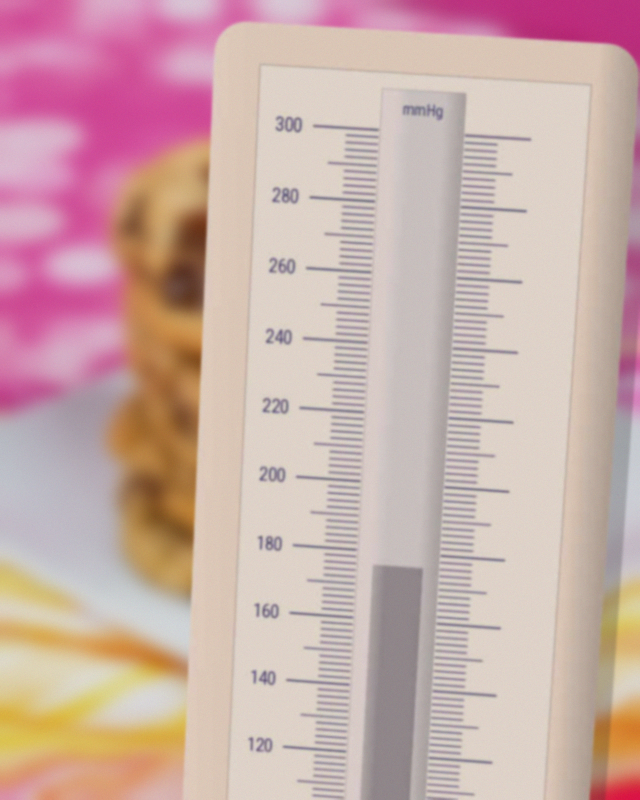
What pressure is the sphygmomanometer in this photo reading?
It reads 176 mmHg
